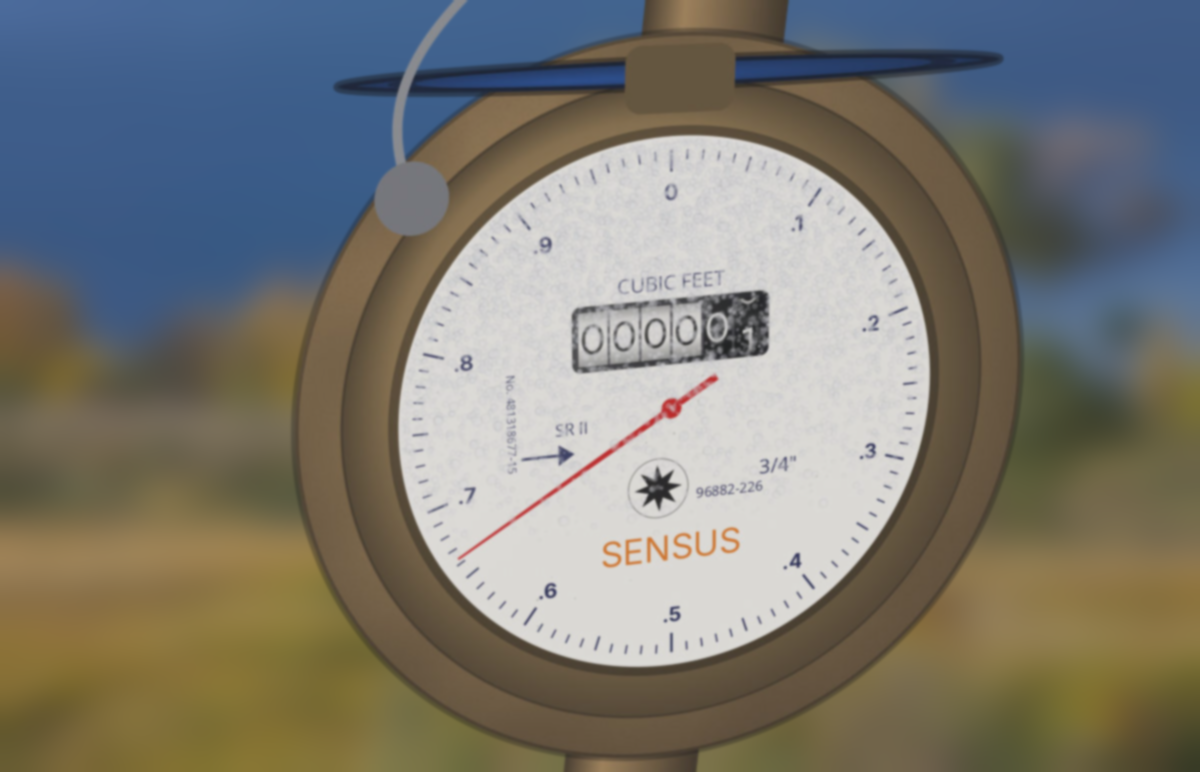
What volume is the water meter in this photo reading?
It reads 0.66 ft³
